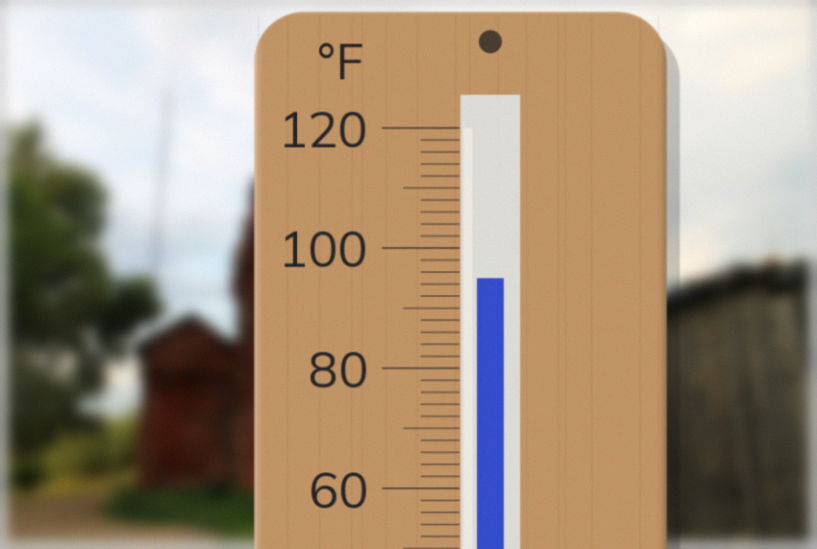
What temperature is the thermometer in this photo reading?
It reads 95 °F
